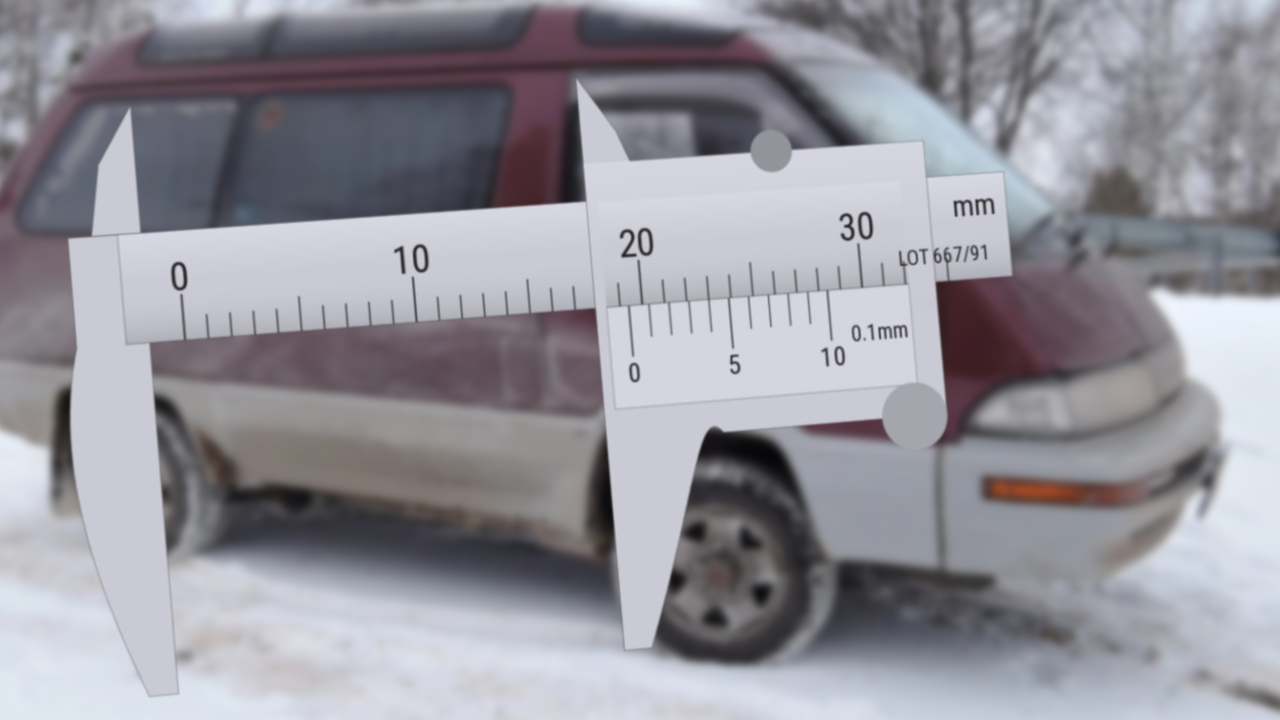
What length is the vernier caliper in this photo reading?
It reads 19.4 mm
